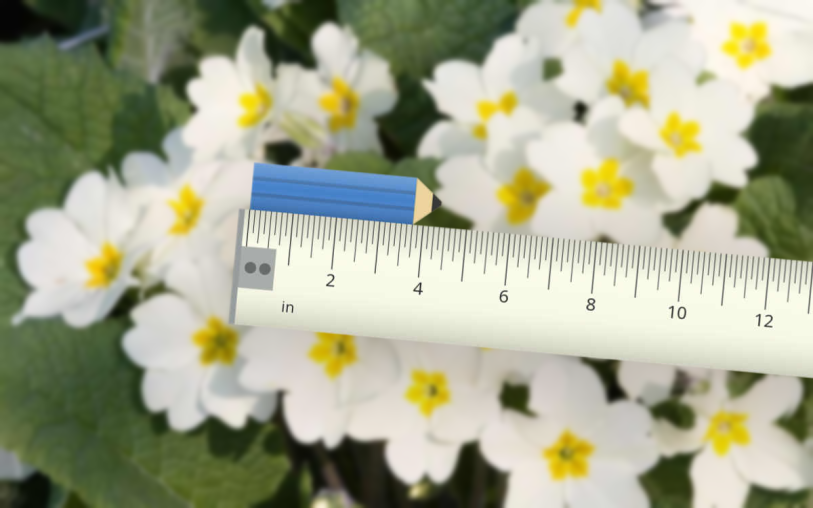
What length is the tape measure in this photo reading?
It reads 4.375 in
